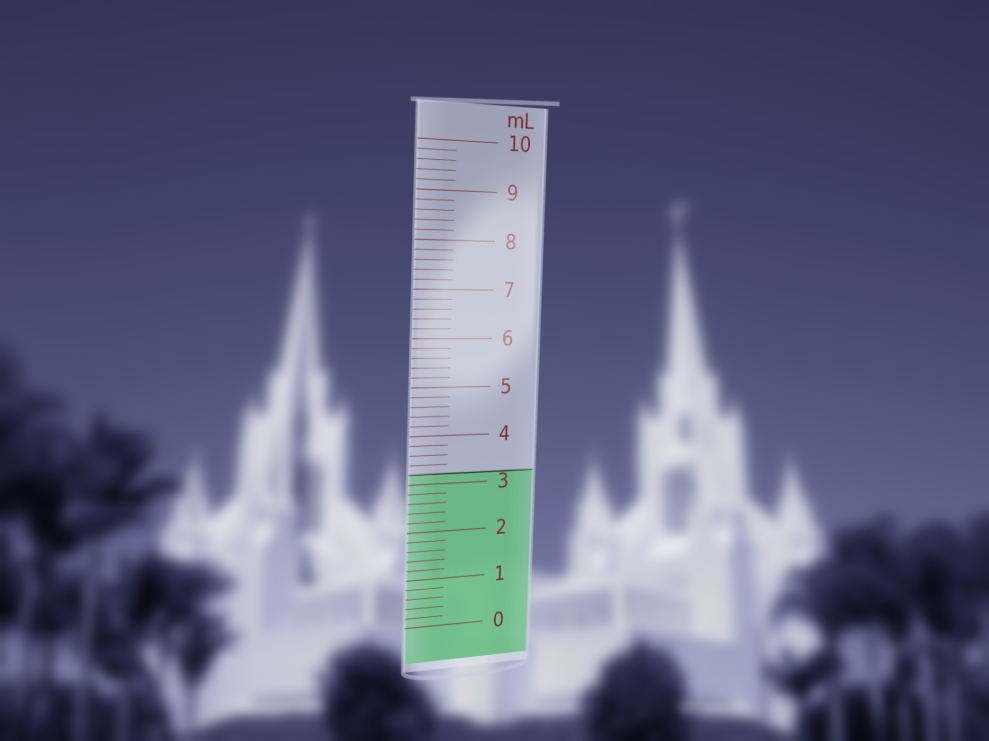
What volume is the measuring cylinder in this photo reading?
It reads 3.2 mL
